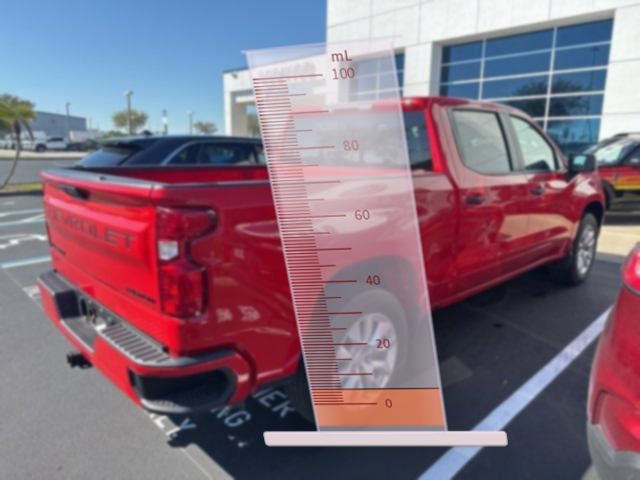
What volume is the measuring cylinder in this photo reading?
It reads 5 mL
